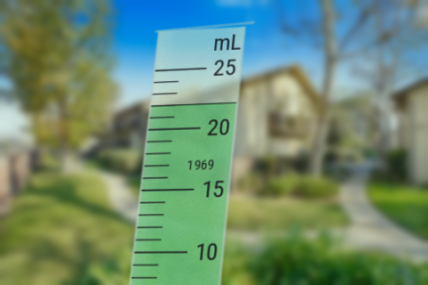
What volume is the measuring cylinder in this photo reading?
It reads 22 mL
